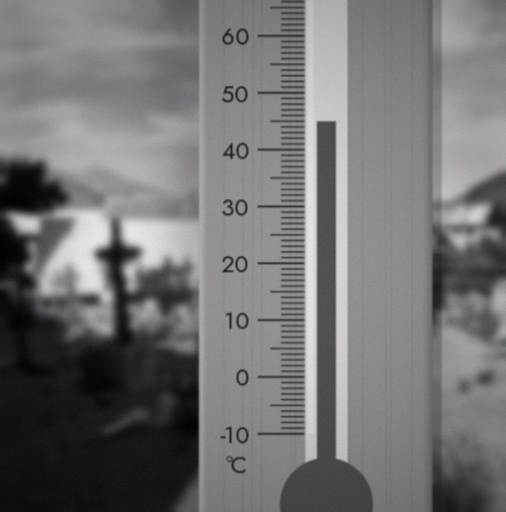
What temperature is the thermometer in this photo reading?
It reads 45 °C
